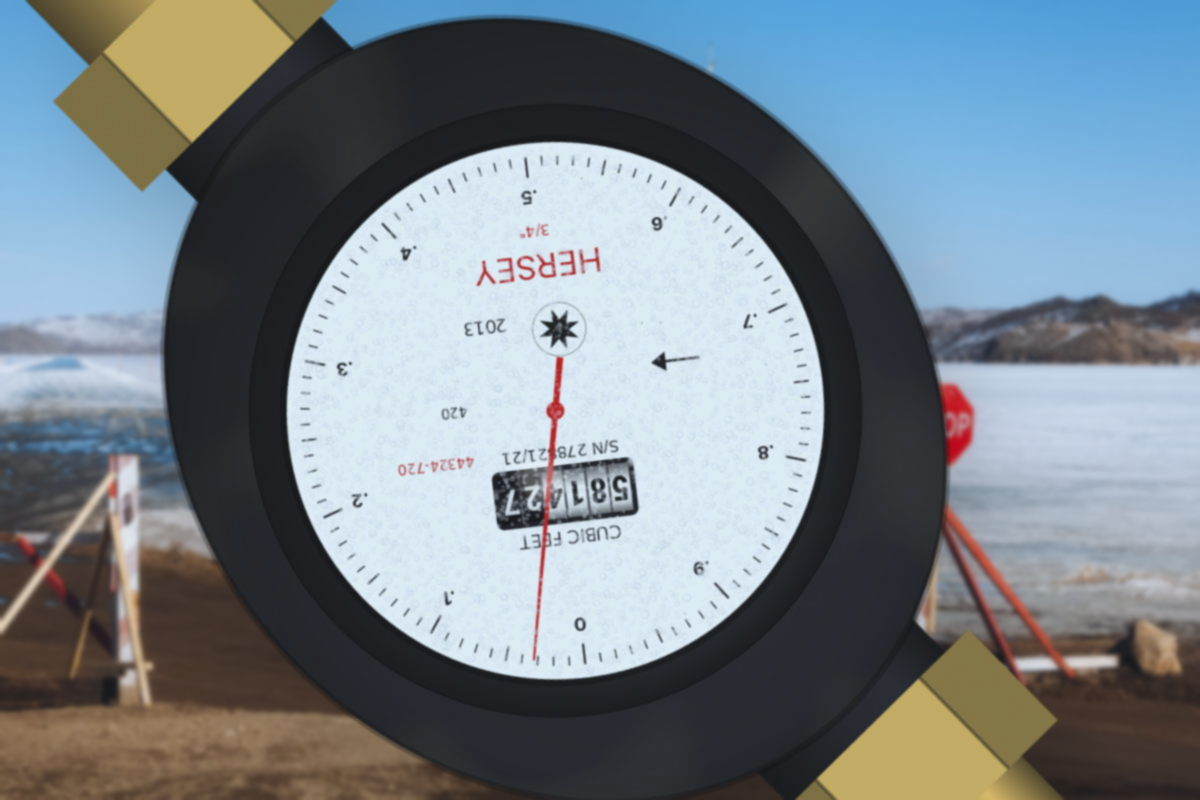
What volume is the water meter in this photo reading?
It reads 581427.03 ft³
